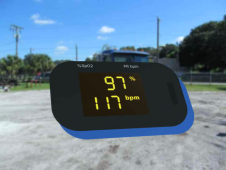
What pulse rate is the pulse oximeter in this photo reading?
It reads 117 bpm
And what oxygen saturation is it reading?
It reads 97 %
